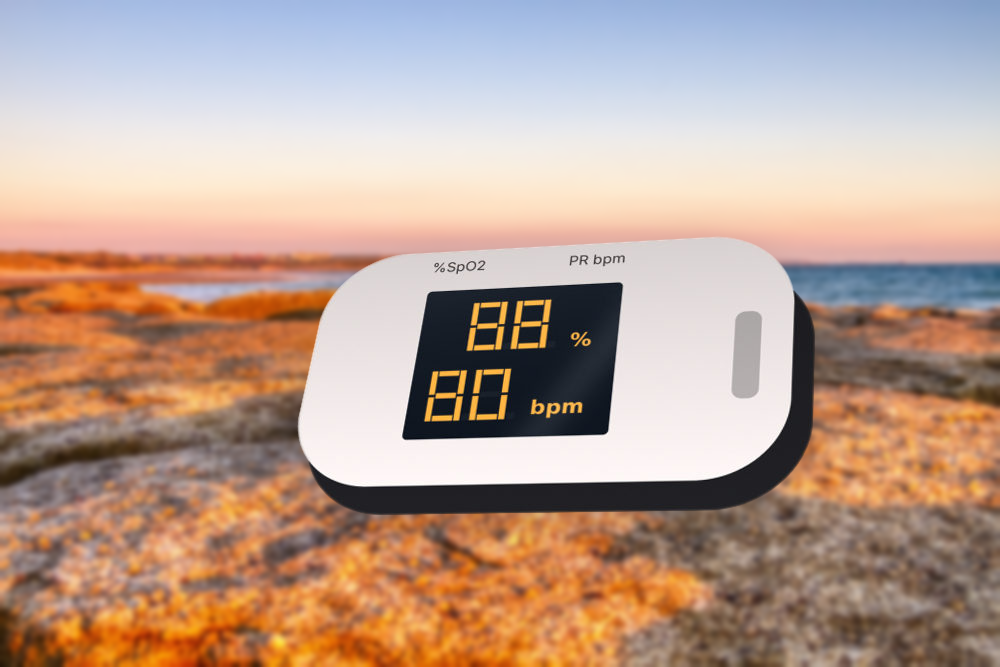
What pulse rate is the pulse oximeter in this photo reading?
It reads 80 bpm
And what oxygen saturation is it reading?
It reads 88 %
